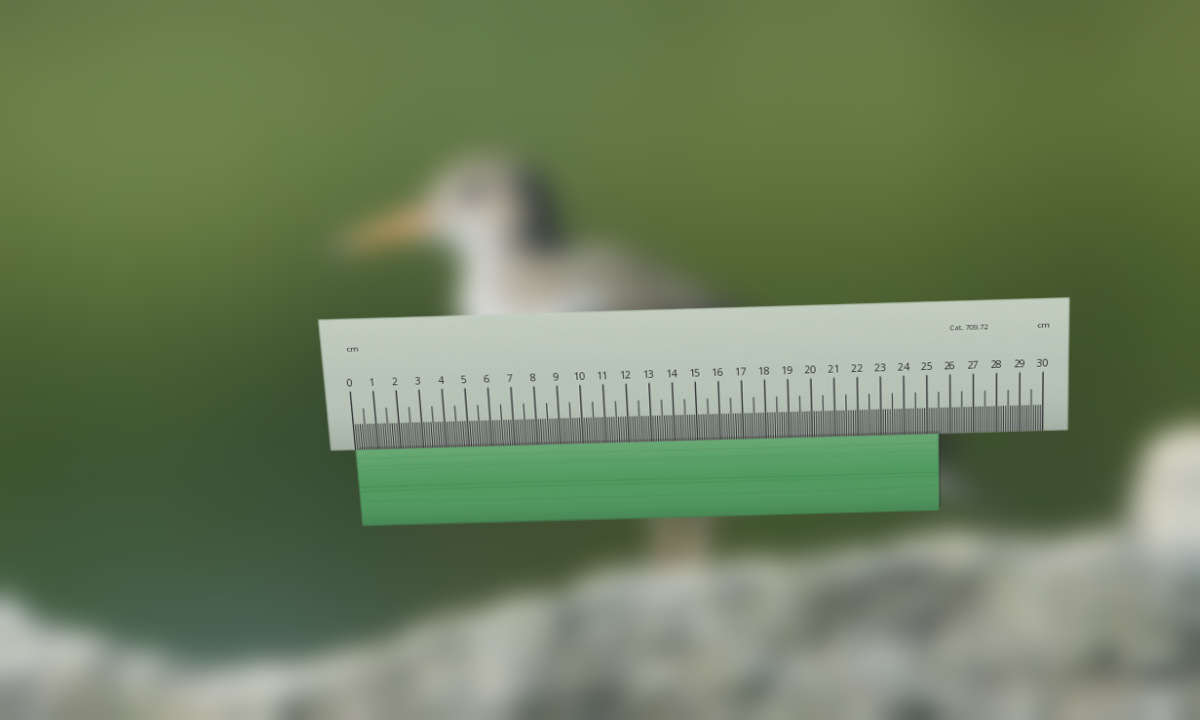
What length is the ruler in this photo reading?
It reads 25.5 cm
